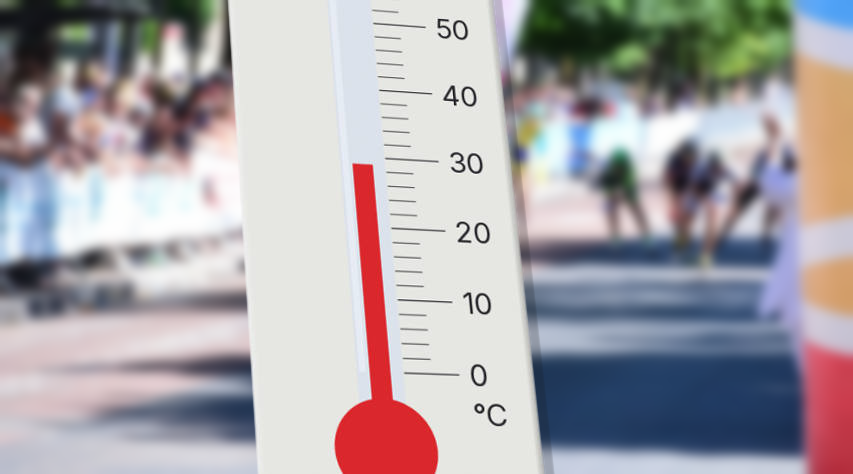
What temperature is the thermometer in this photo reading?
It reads 29 °C
